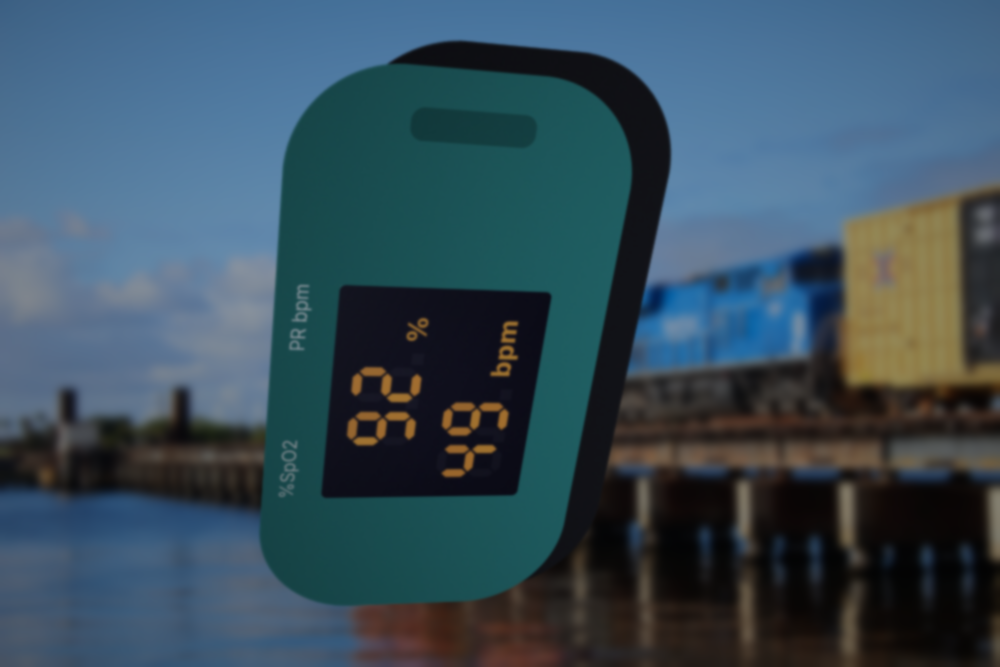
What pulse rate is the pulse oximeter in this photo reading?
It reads 49 bpm
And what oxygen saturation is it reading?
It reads 92 %
